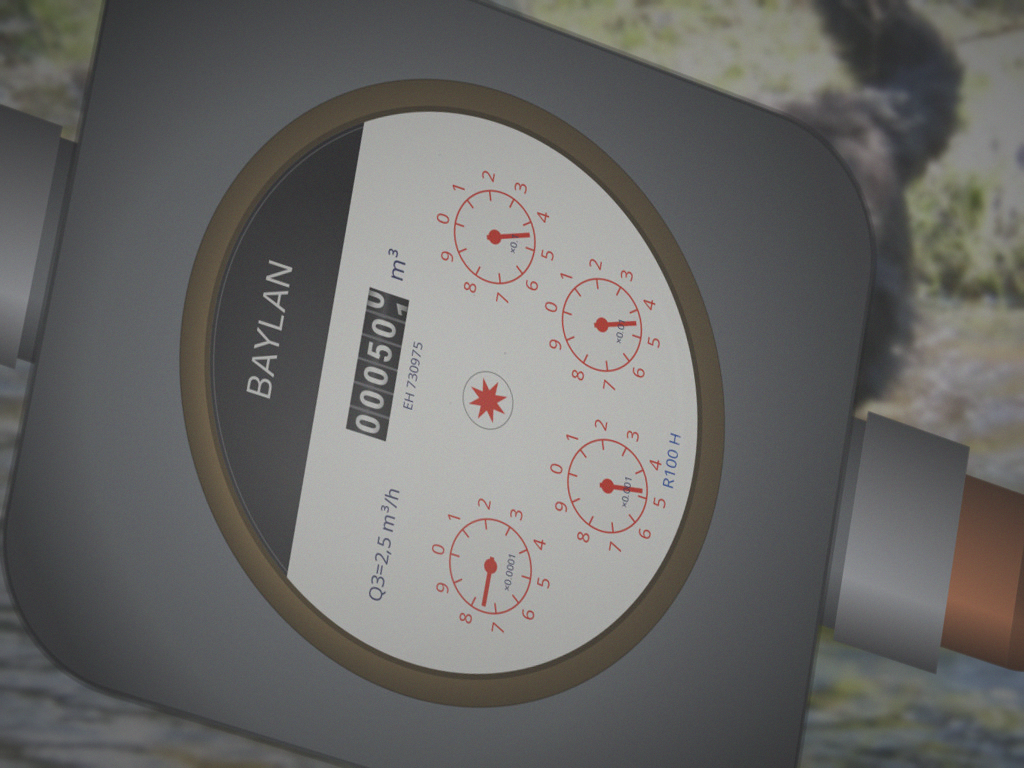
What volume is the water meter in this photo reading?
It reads 500.4447 m³
